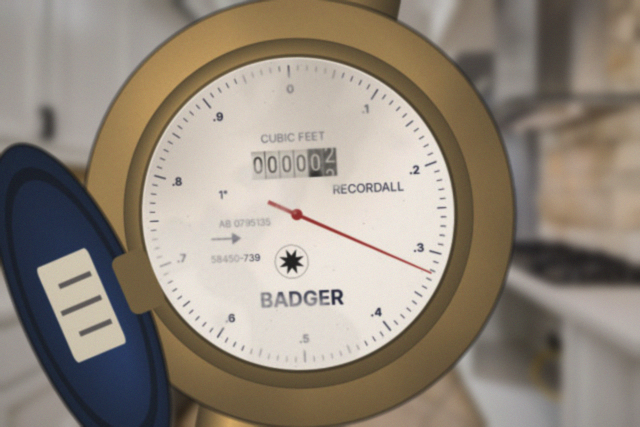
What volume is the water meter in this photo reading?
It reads 2.32 ft³
